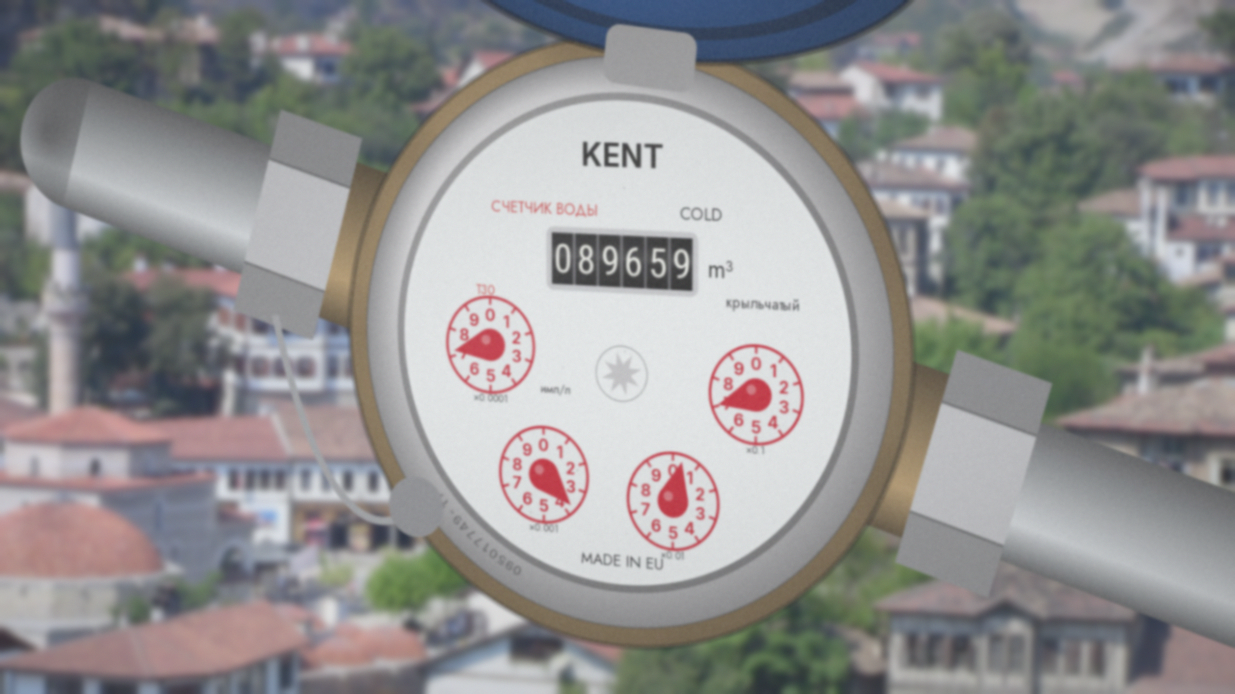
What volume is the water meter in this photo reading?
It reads 89659.7037 m³
